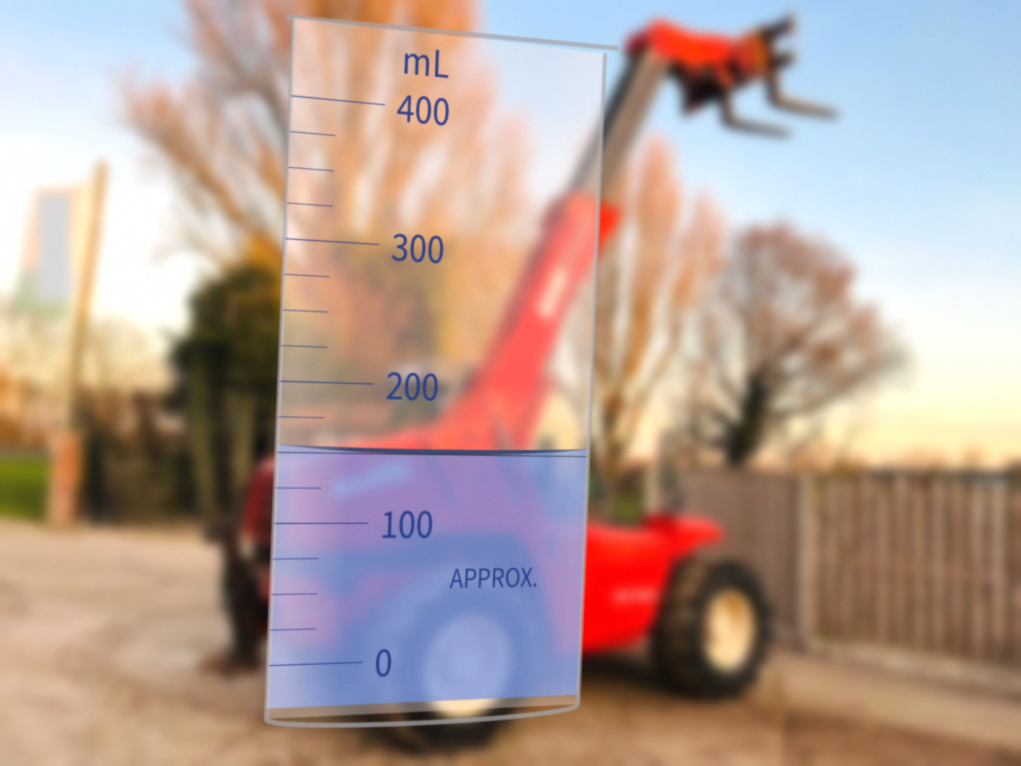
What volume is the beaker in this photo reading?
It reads 150 mL
